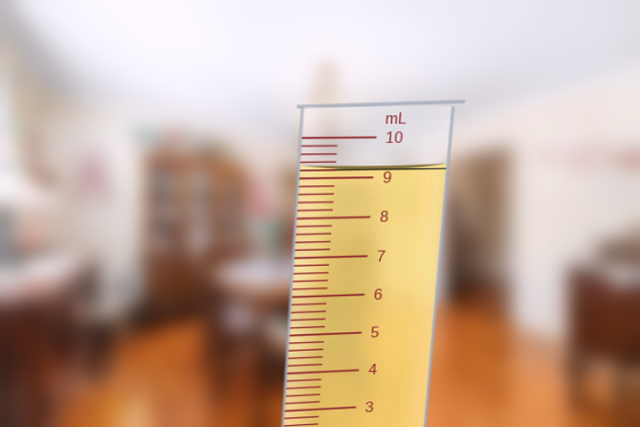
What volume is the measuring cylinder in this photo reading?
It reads 9.2 mL
